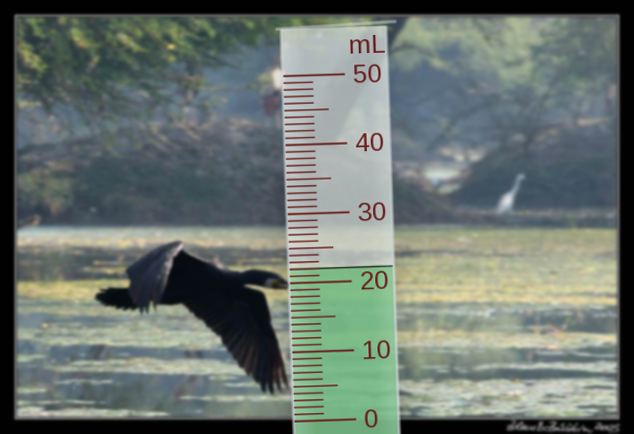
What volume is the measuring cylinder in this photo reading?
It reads 22 mL
